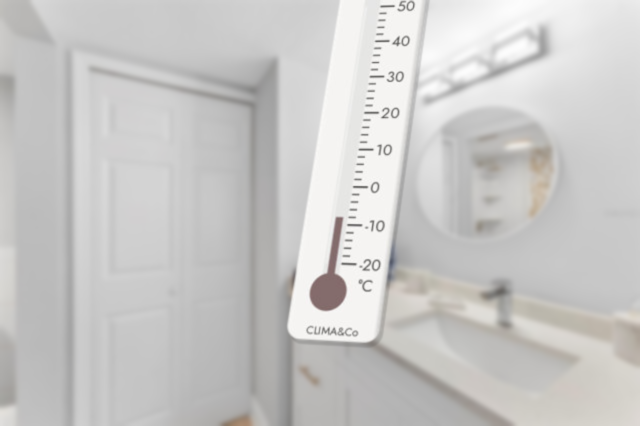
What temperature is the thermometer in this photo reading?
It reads -8 °C
